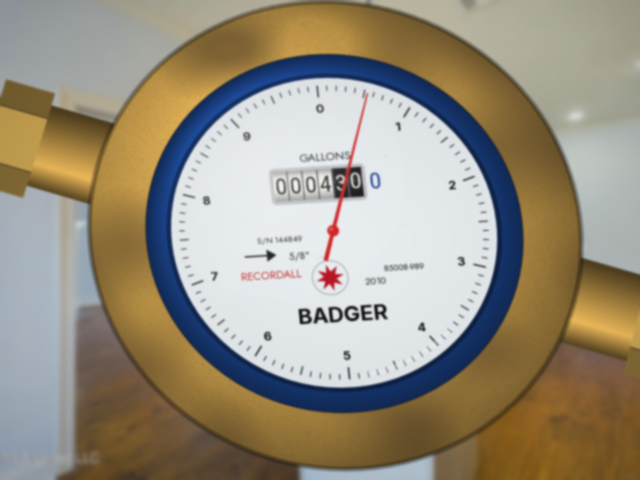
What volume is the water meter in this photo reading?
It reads 4300.5 gal
